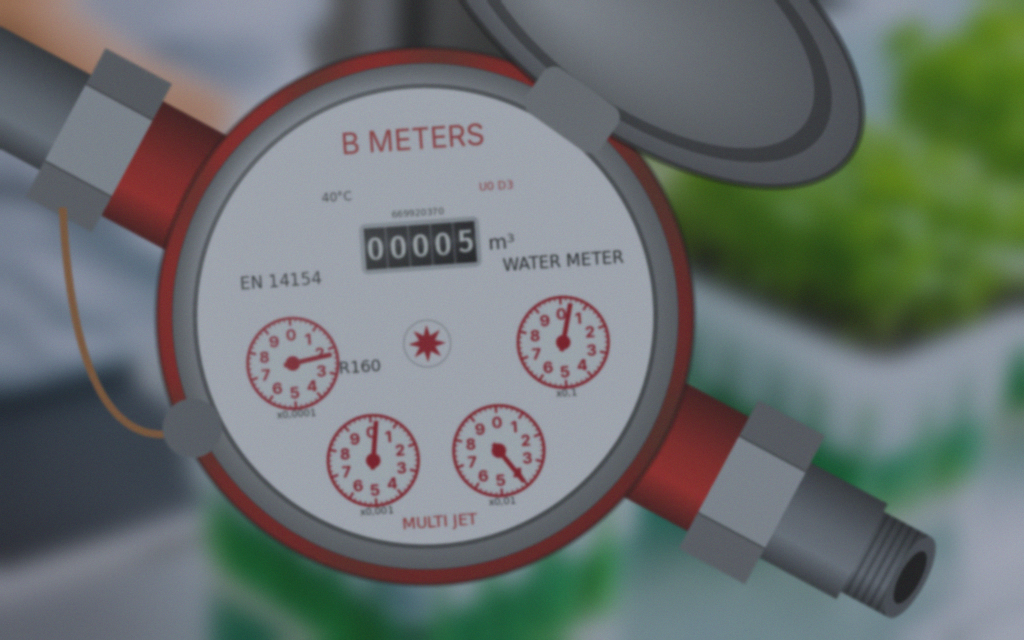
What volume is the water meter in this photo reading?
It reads 5.0402 m³
